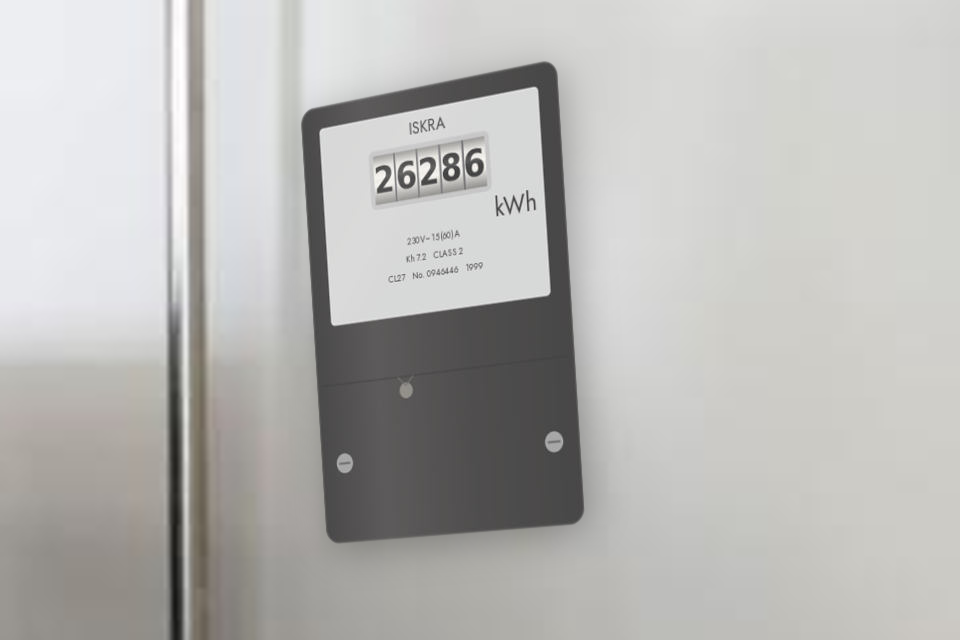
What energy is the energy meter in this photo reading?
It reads 26286 kWh
